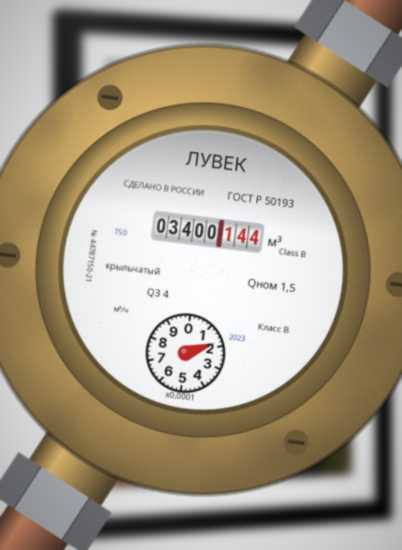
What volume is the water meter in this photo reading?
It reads 3400.1441 m³
